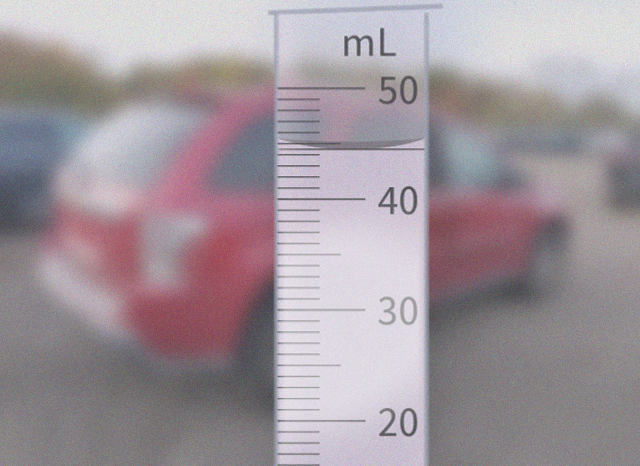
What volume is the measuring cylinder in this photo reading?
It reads 44.5 mL
